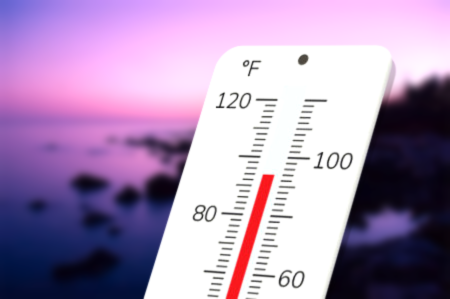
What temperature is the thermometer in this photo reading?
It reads 94 °F
